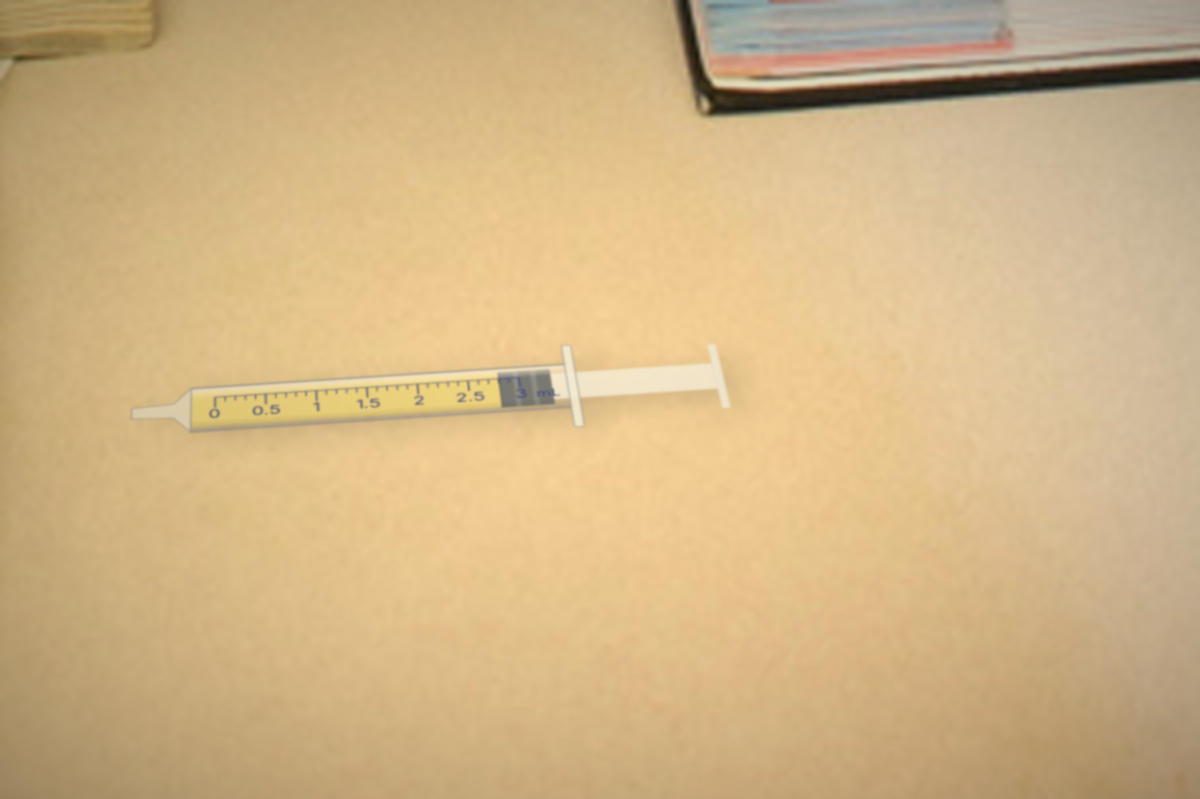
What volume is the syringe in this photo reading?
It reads 2.8 mL
